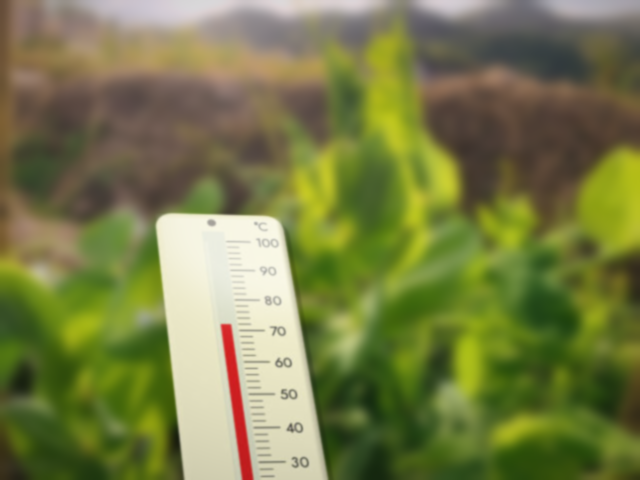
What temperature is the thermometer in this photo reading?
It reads 72 °C
